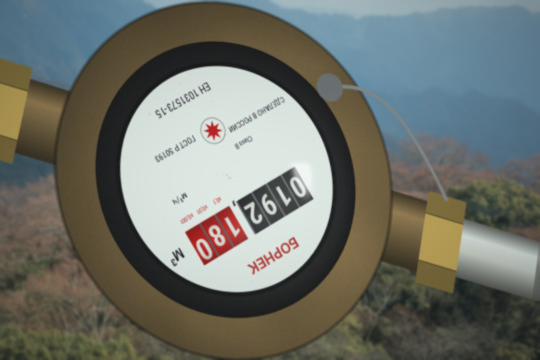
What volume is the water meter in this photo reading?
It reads 192.180 m³
